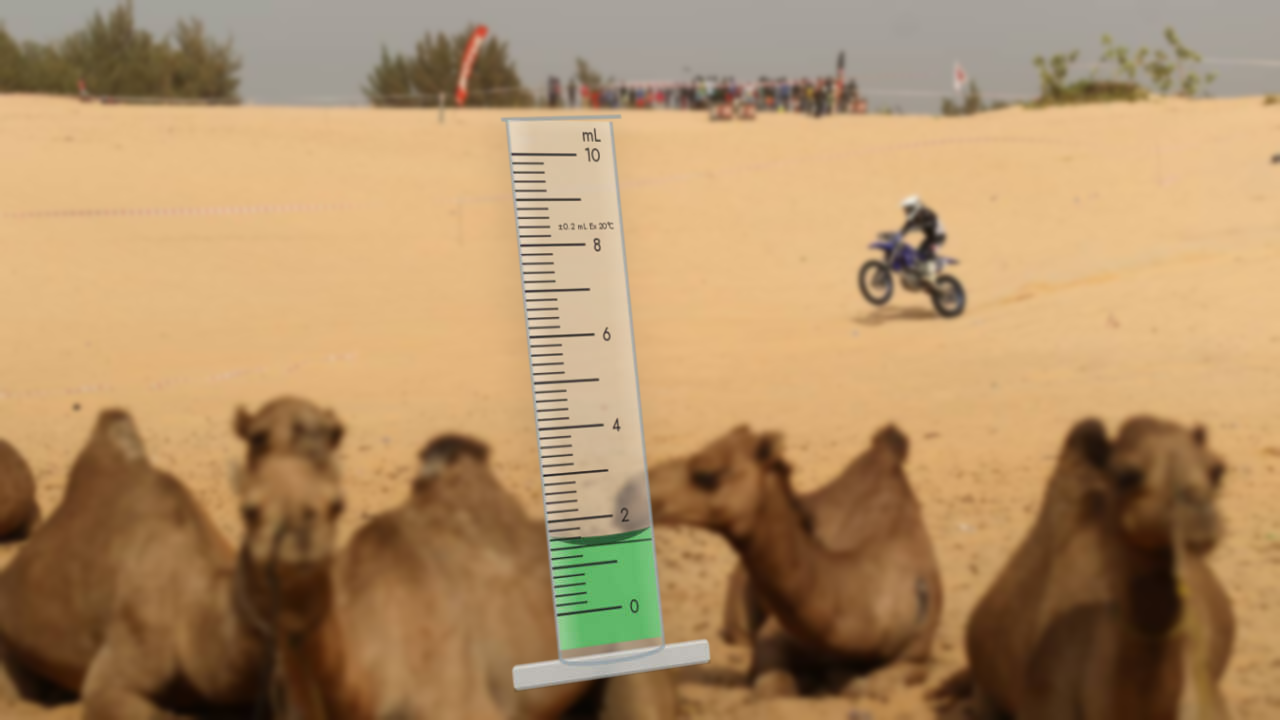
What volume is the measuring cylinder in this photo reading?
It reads 1.4 mL
